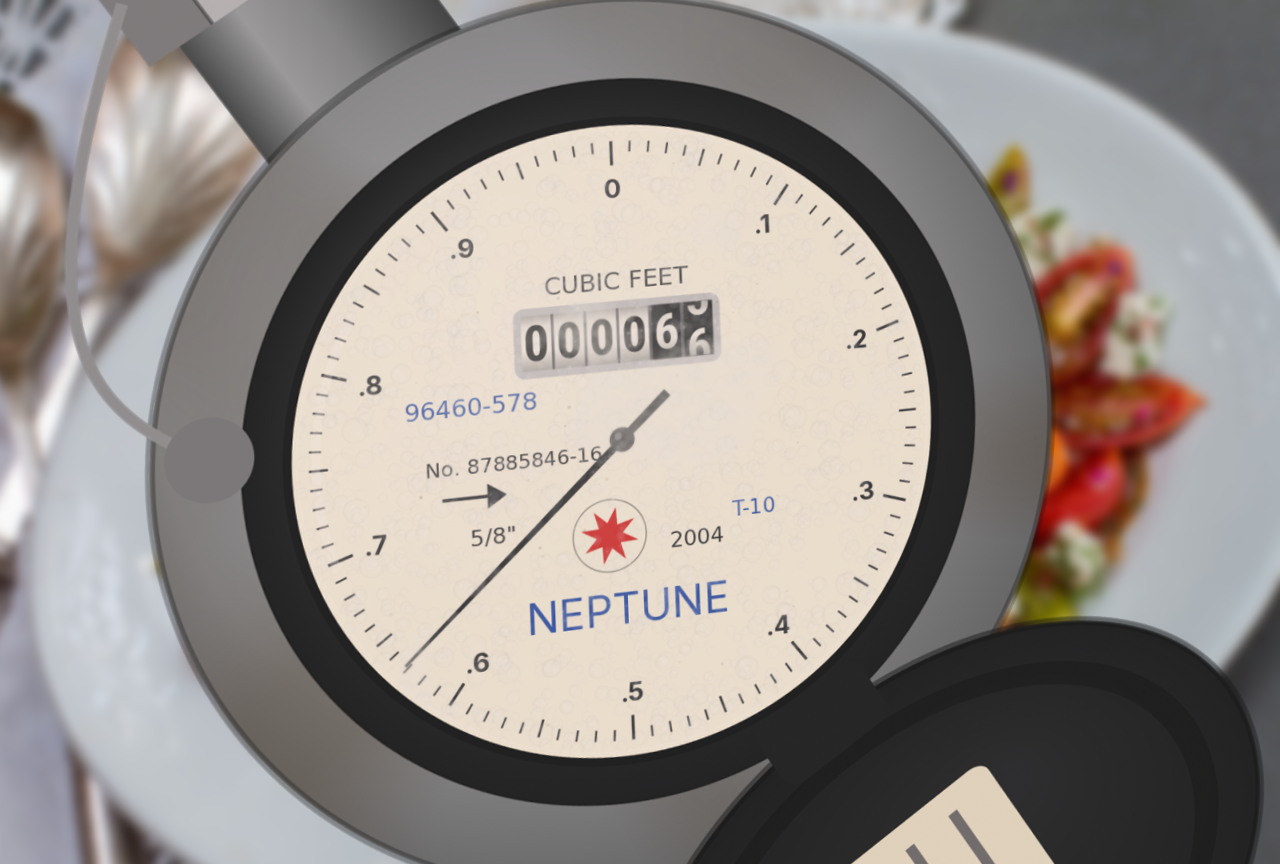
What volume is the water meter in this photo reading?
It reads 65.63 ft³
